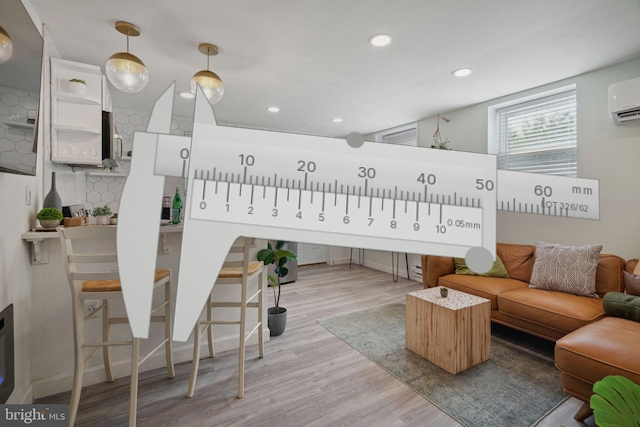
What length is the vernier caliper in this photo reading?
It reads 3.6 mm
